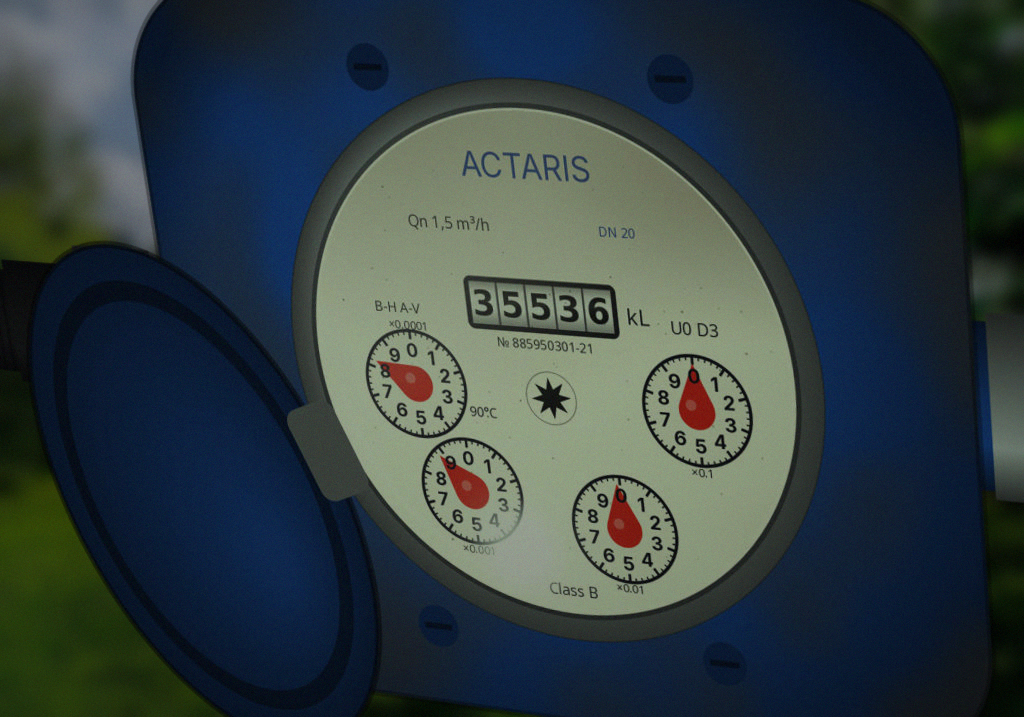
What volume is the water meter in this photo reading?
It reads 35535.9988 kL
